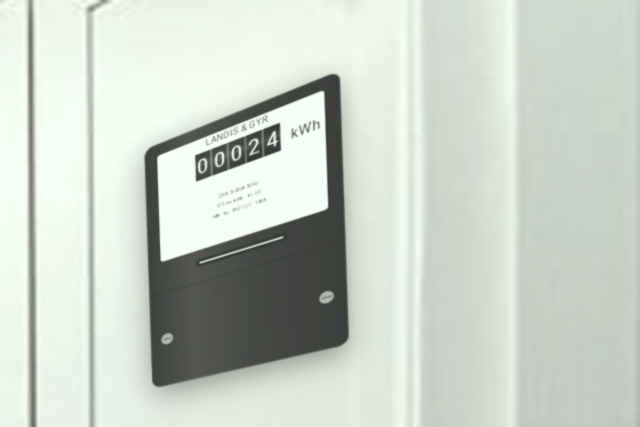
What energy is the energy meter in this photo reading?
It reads 24 kWh
